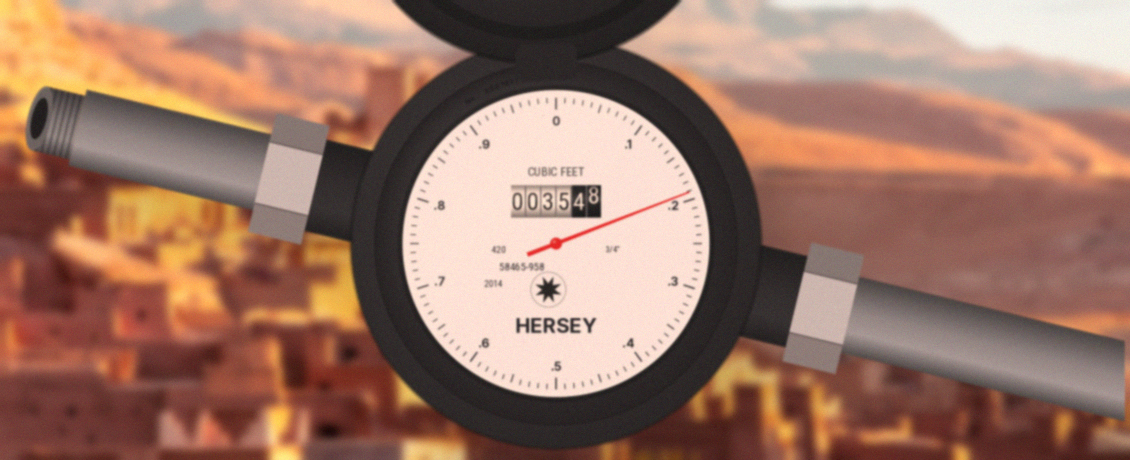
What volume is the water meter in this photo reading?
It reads 3548.19 ft³
